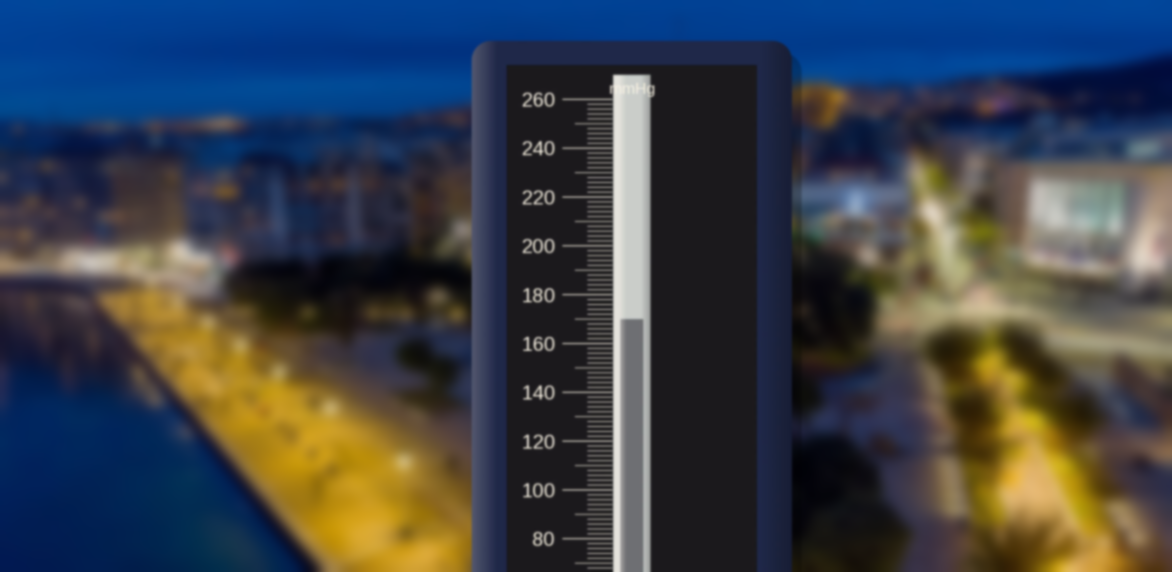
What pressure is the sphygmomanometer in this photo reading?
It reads 170 mmHg
